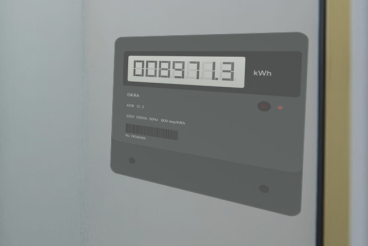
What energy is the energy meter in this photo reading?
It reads 8971.3 kWh
